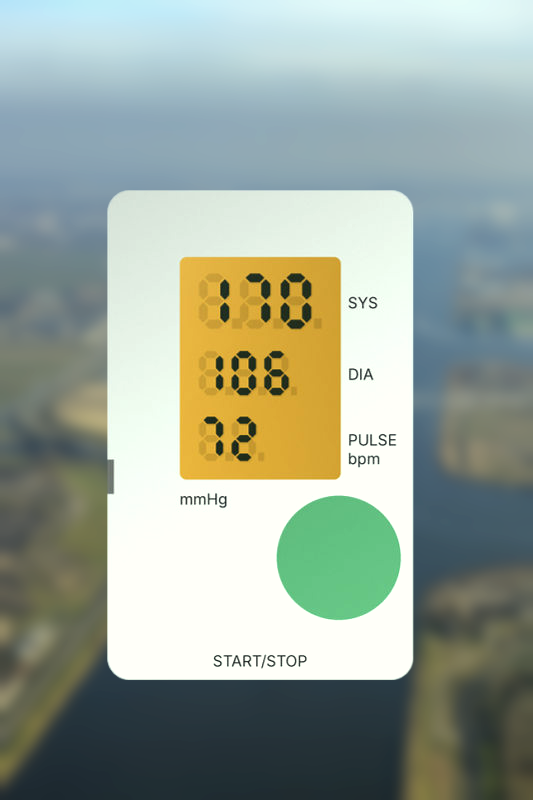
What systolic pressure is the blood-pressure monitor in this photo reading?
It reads 170 mmHg
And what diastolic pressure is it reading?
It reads 106 mmHg
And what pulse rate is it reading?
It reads 72 bpm
